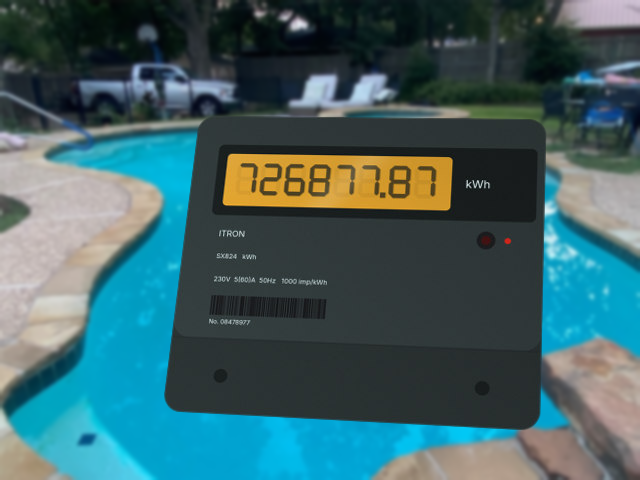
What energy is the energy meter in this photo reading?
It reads 726877.87 kWh
